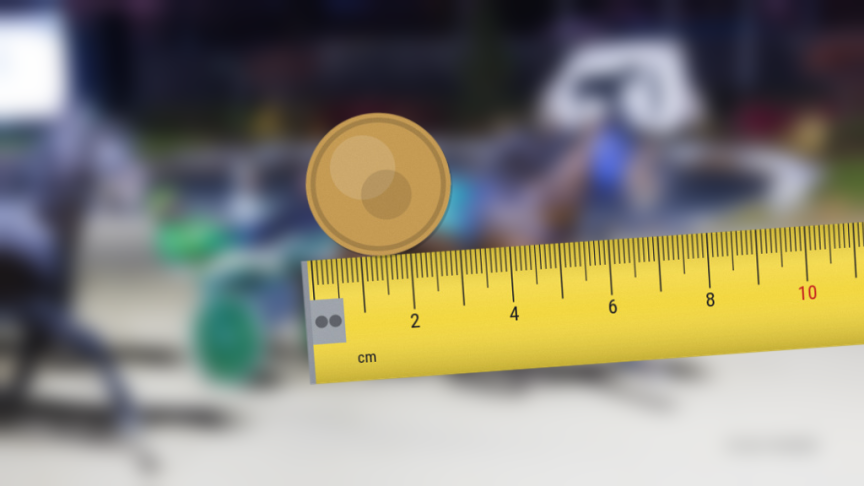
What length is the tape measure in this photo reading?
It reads 2.9 cm
